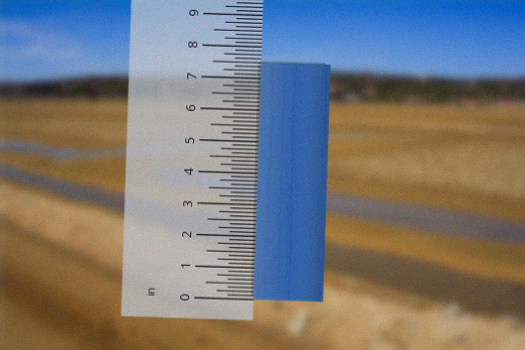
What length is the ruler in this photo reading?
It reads 7.5 in
